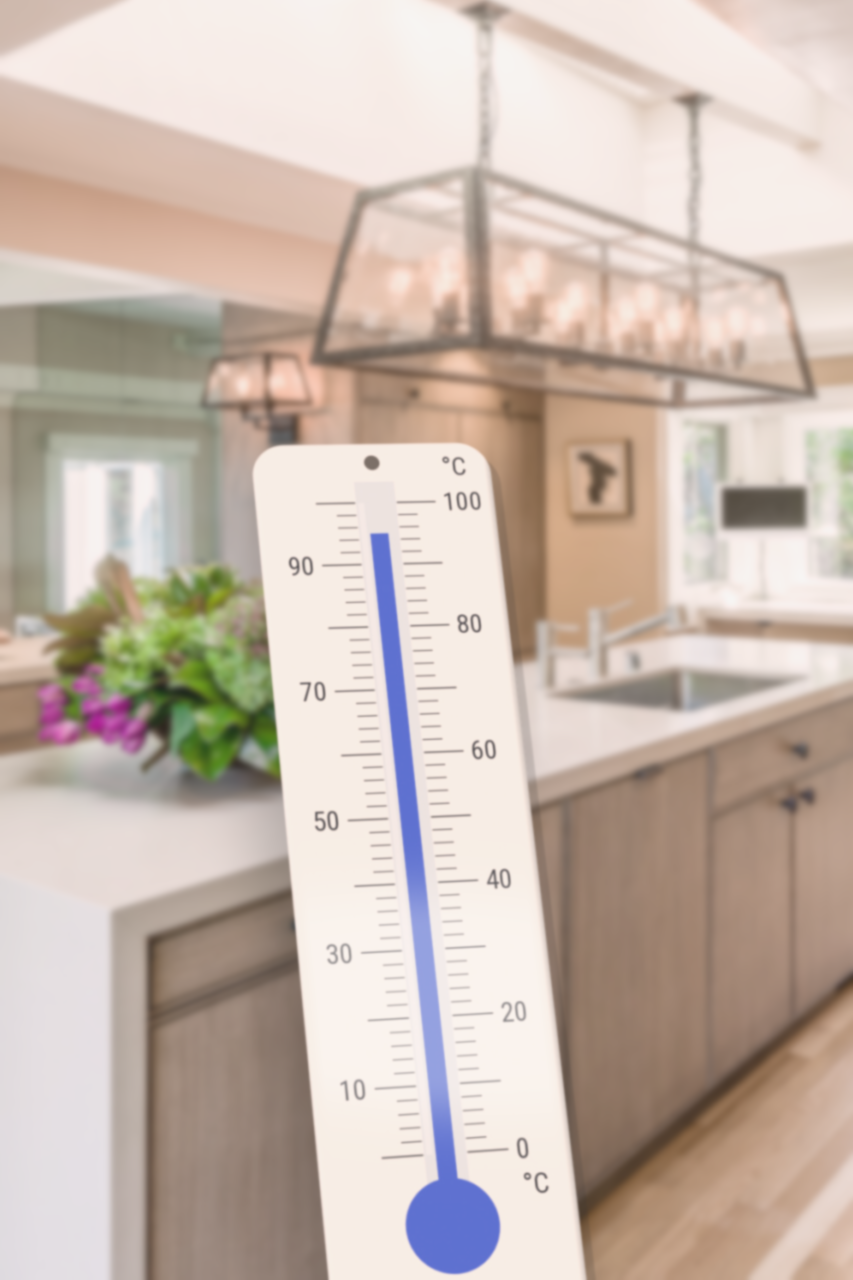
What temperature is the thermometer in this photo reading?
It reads 95 °C
